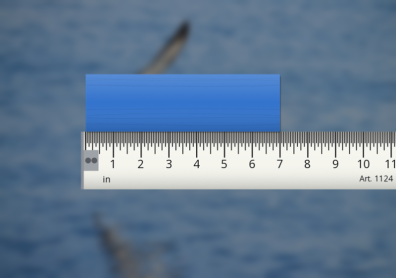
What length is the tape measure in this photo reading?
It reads 7 in
